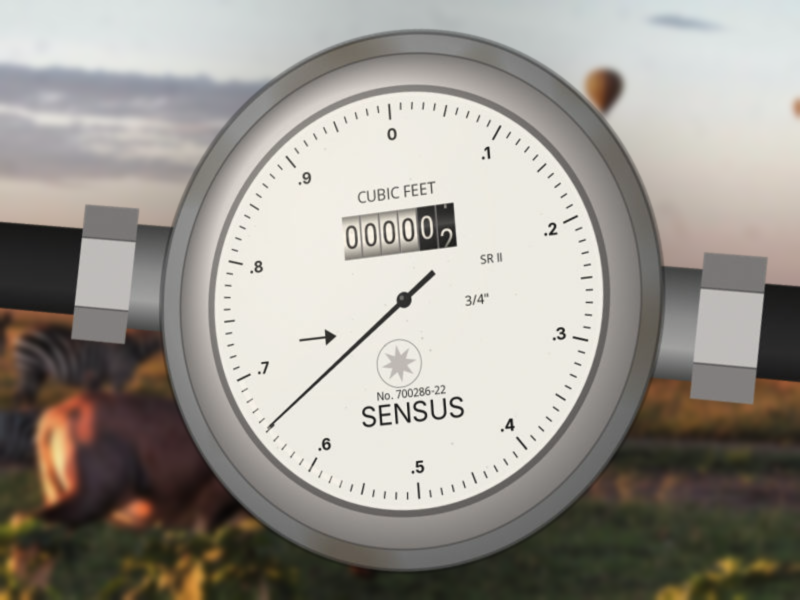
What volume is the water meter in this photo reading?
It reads 1.65 ft³
